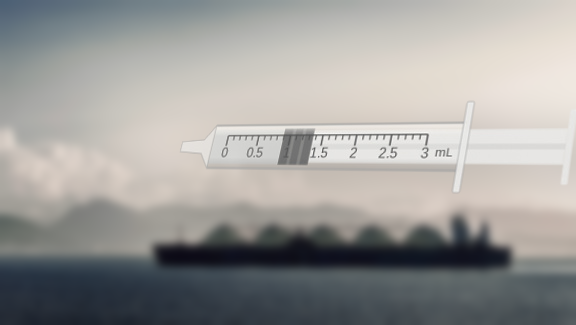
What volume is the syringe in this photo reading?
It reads 0.9 mL
